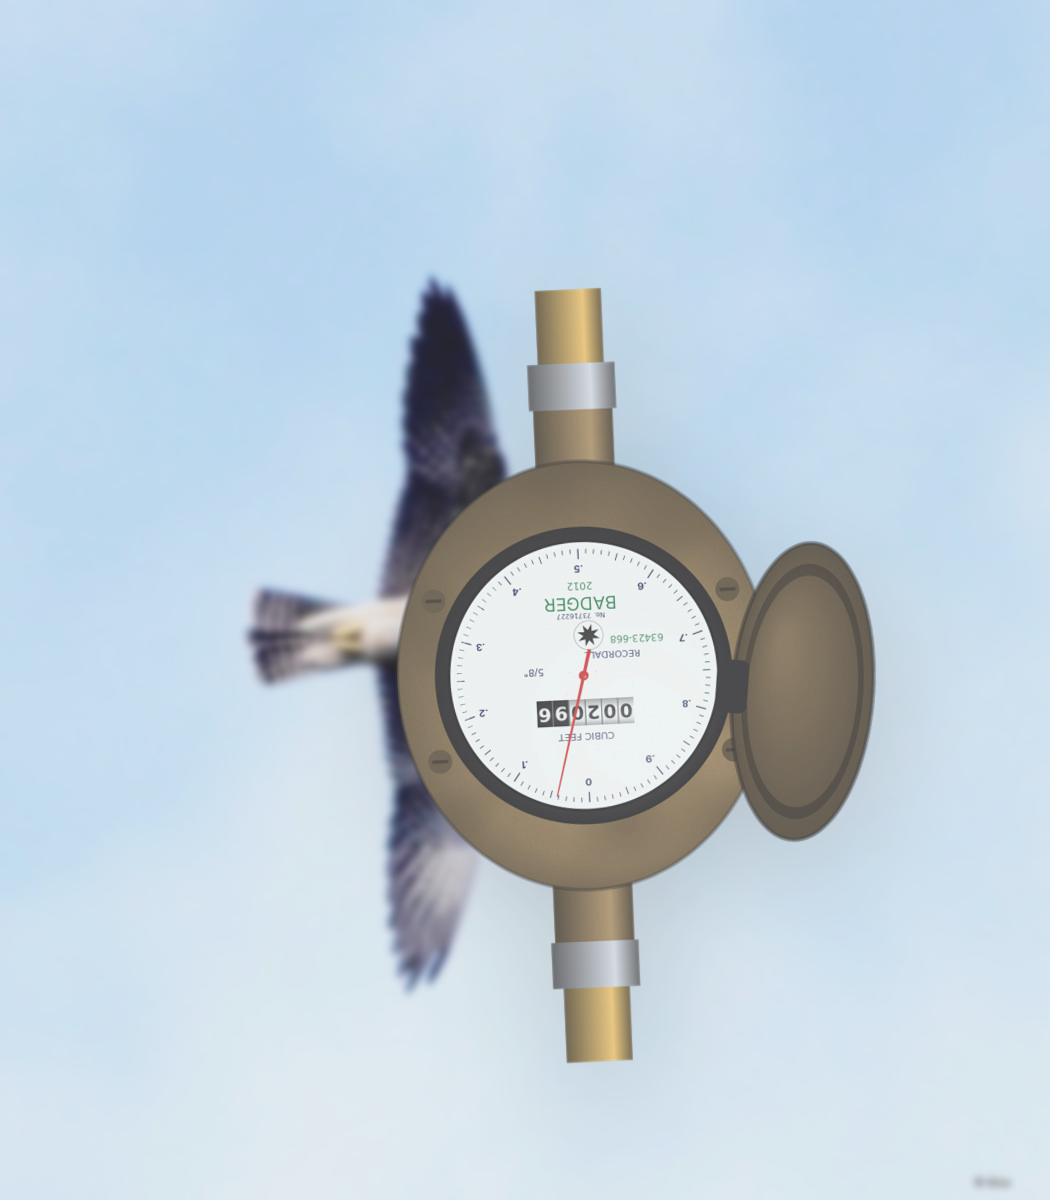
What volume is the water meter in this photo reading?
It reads 2096.04 ft³
